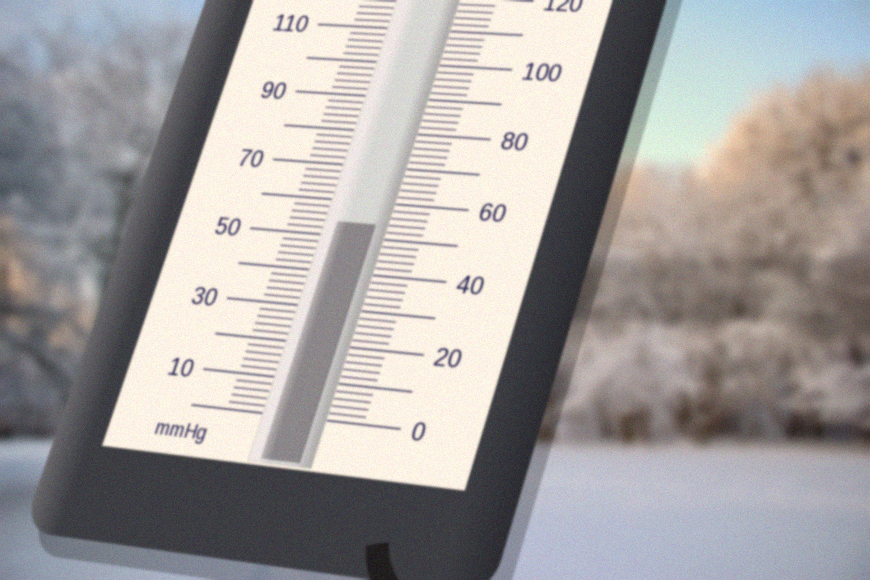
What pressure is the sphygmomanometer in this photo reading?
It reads 54 mmHg
